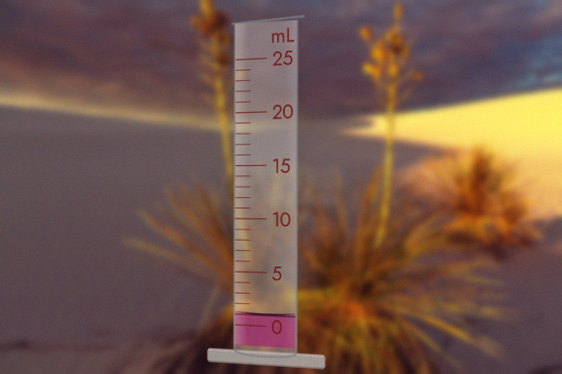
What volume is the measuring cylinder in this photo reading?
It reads 1 mL
